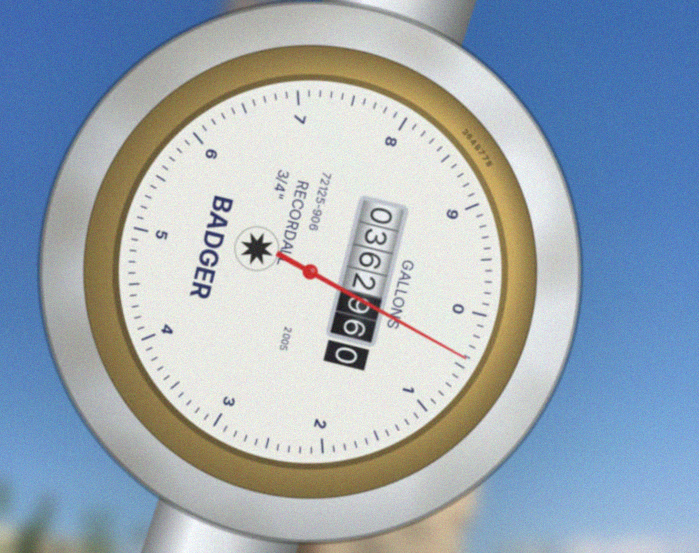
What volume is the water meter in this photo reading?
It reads 362960.4 gal
